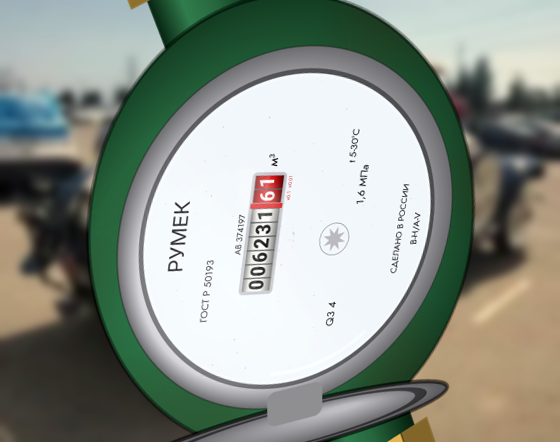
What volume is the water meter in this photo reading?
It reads 6231.61 m³
